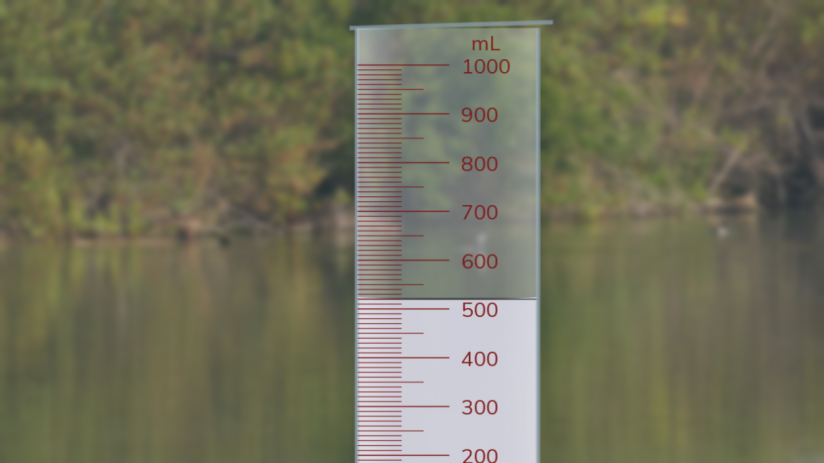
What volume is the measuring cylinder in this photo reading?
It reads 520 mL
